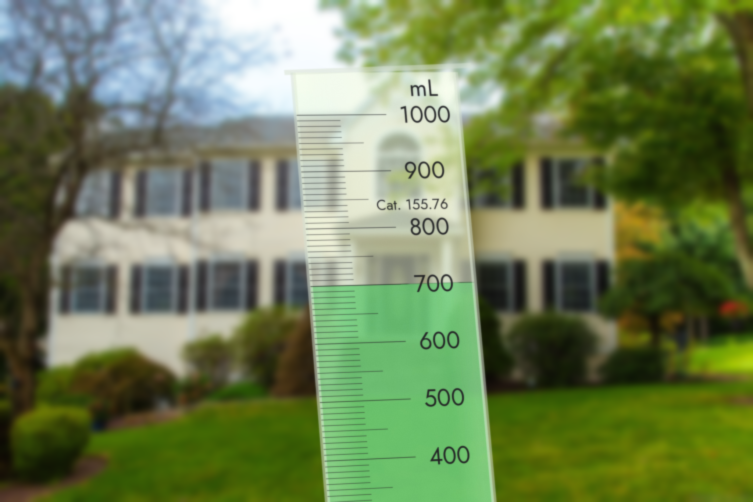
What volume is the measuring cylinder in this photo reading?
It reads 700 mL
